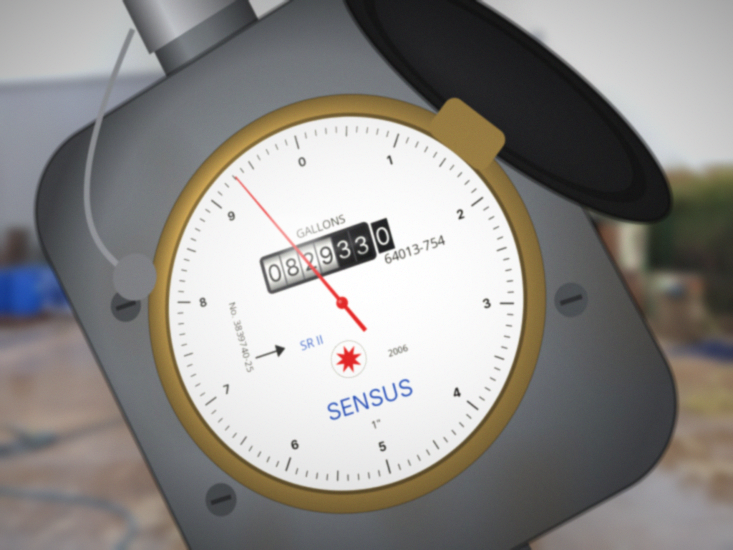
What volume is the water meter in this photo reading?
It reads 829329.3 gal
